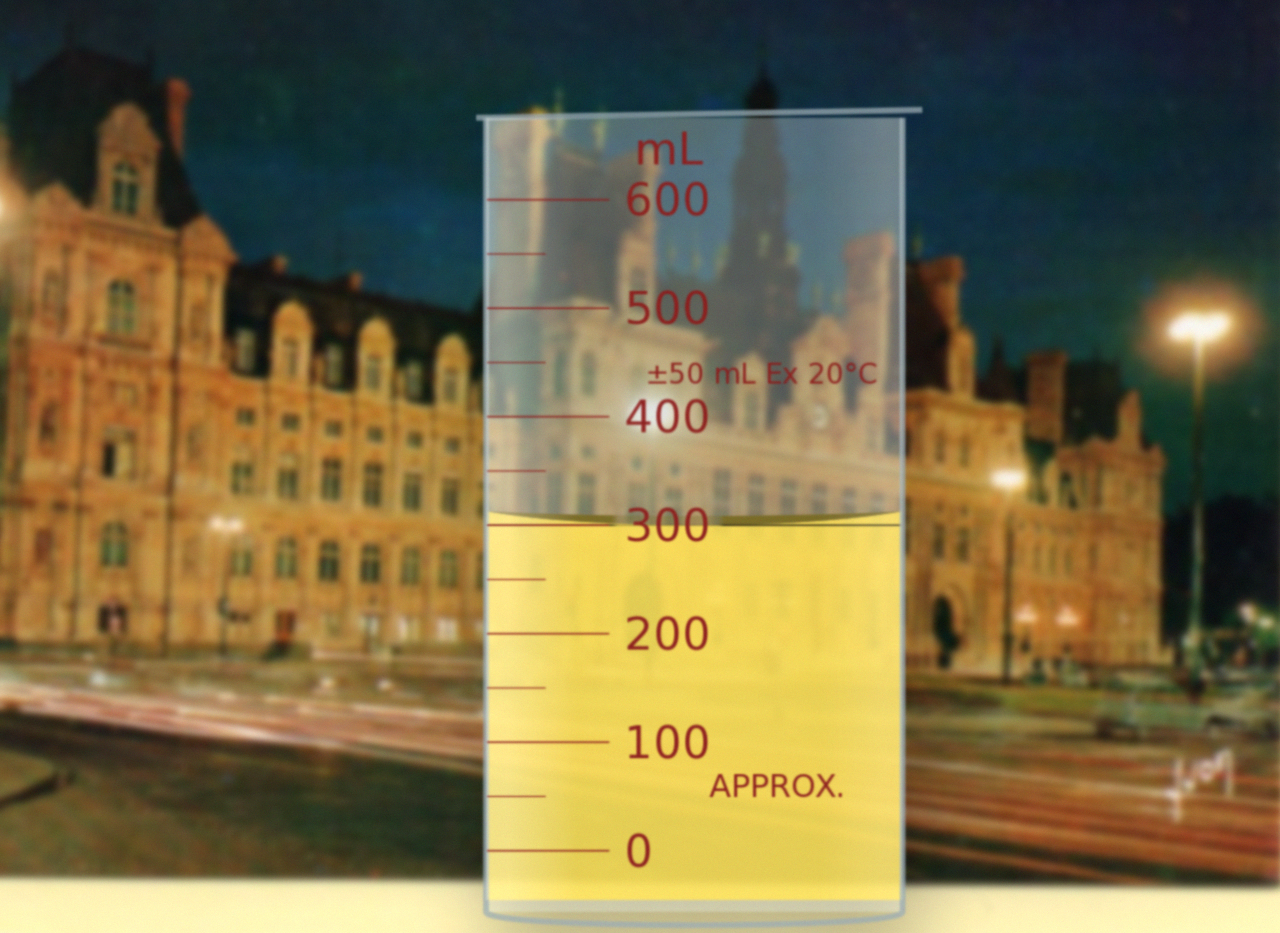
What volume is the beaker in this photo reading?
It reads 300 mL
